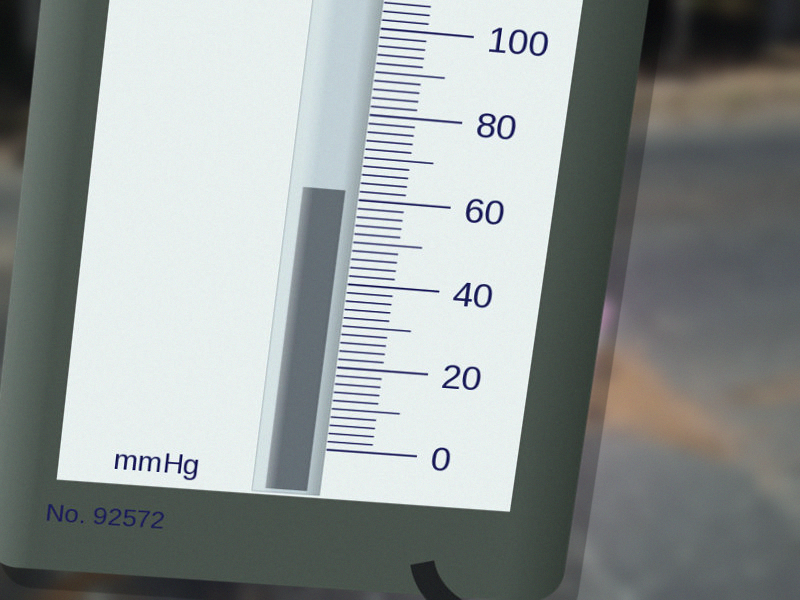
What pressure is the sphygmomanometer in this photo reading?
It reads 62 mmHg
